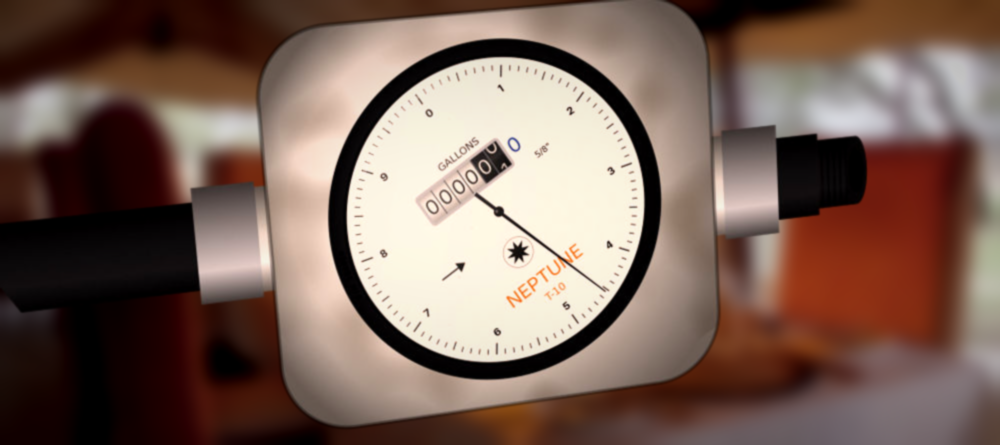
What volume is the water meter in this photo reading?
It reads 4.5 gal
